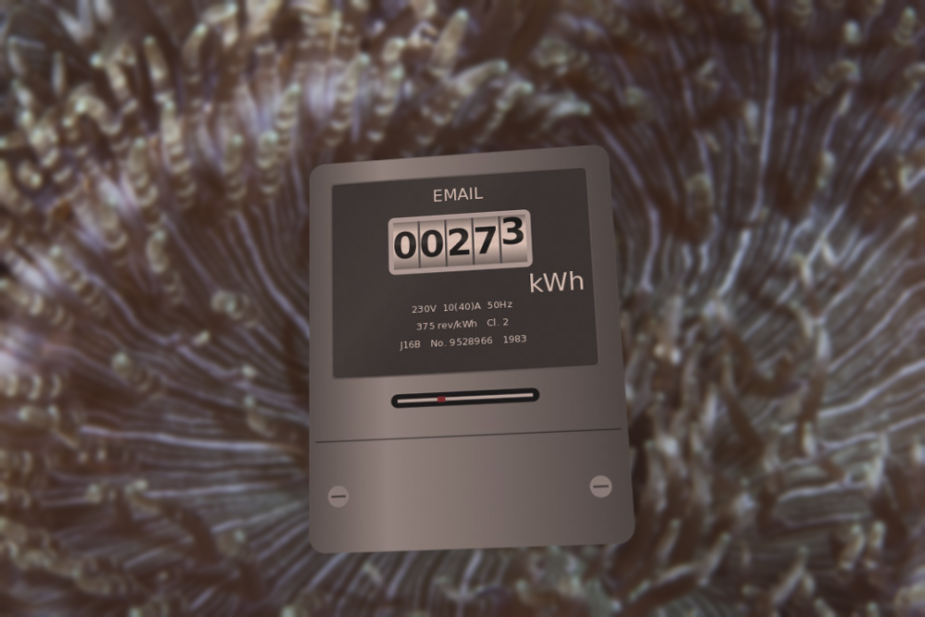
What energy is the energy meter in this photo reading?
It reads 273 kWh
